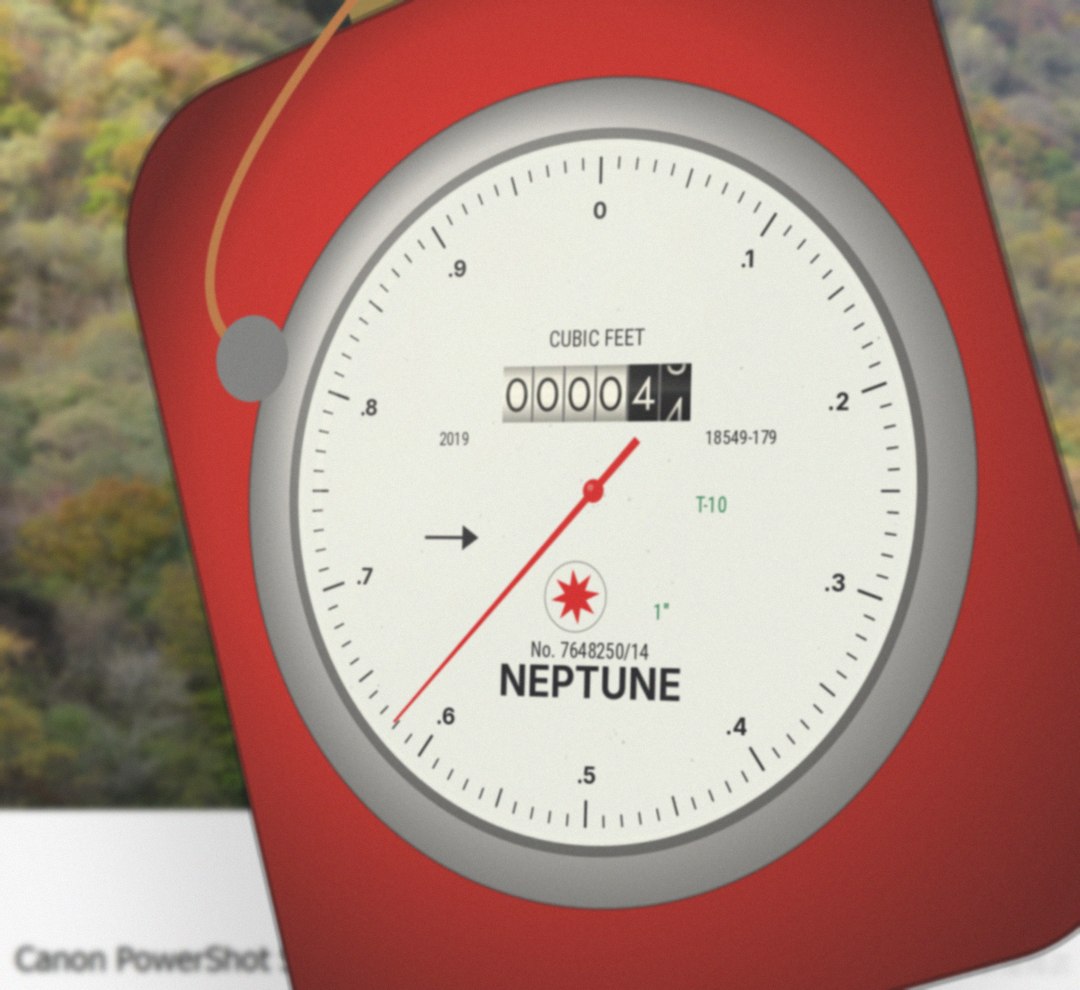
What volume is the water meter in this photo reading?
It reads 43.62 ft³
